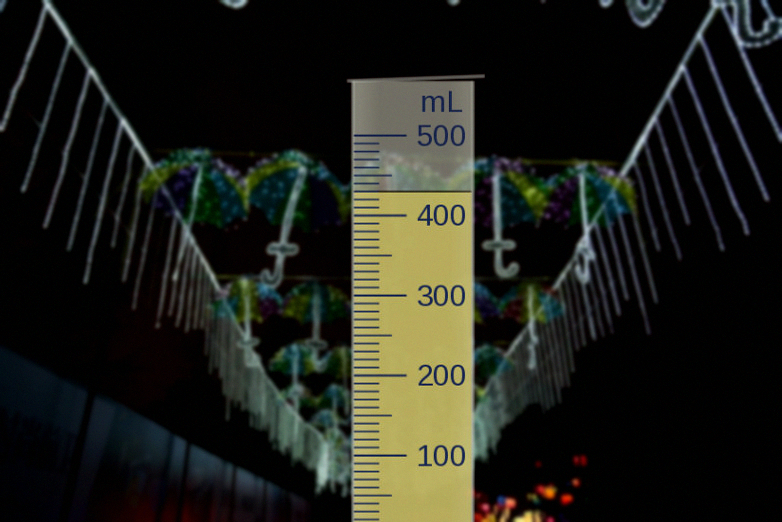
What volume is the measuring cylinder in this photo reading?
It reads 430 mL
